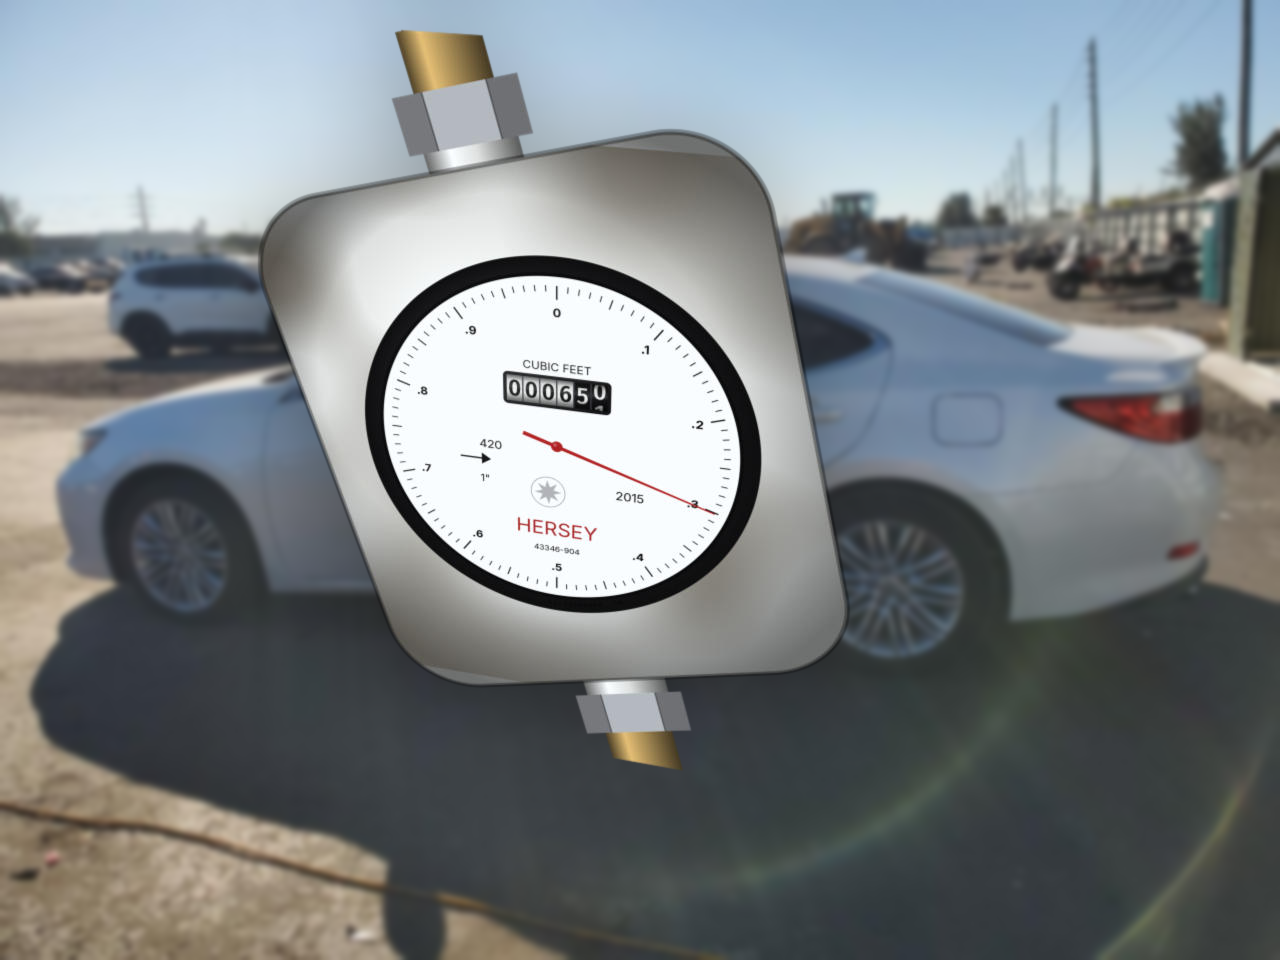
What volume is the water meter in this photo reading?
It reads 650.30 ft³
